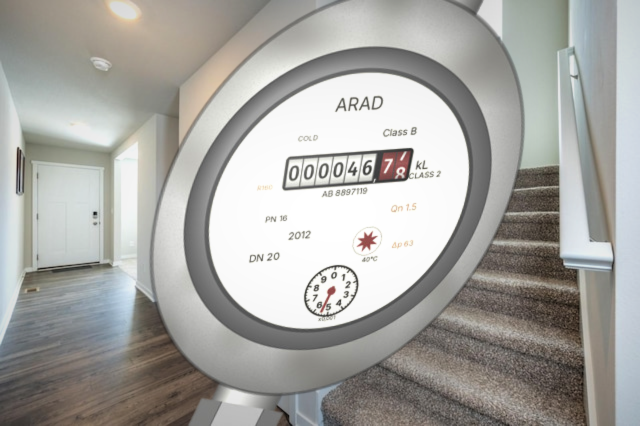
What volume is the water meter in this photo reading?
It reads 46.775 kL
